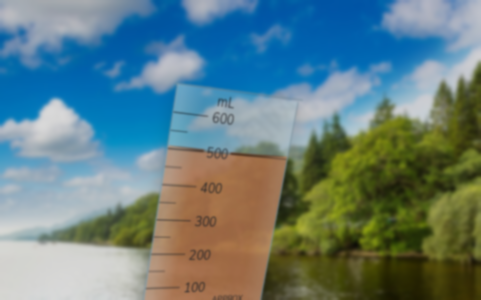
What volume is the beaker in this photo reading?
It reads 500 mL
